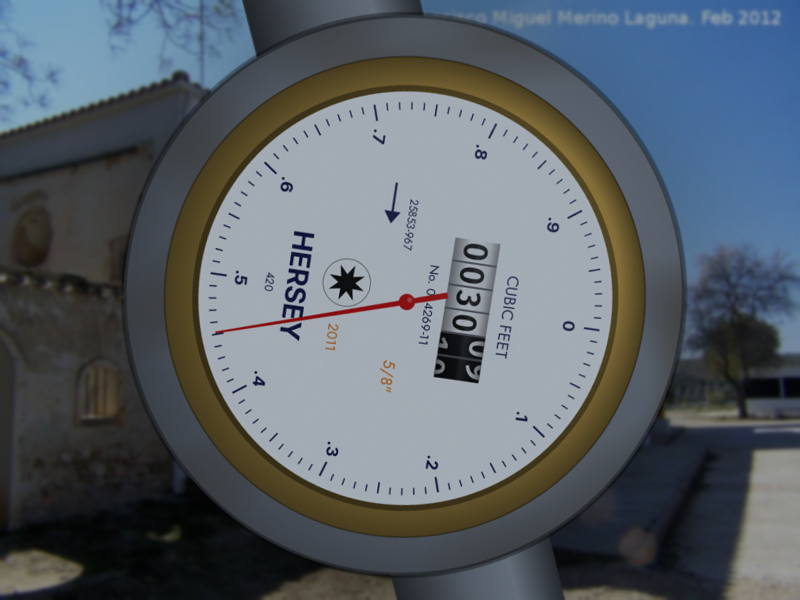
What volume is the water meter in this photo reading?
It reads 3009.45 ft³
